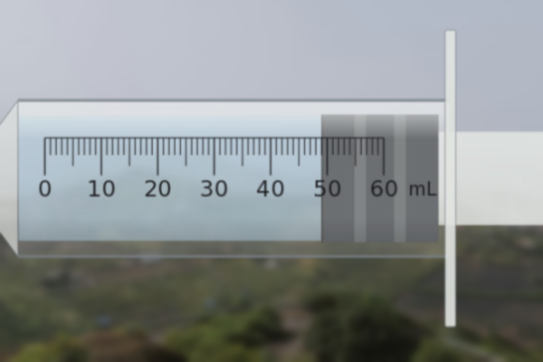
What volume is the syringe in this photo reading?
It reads 49 mL
